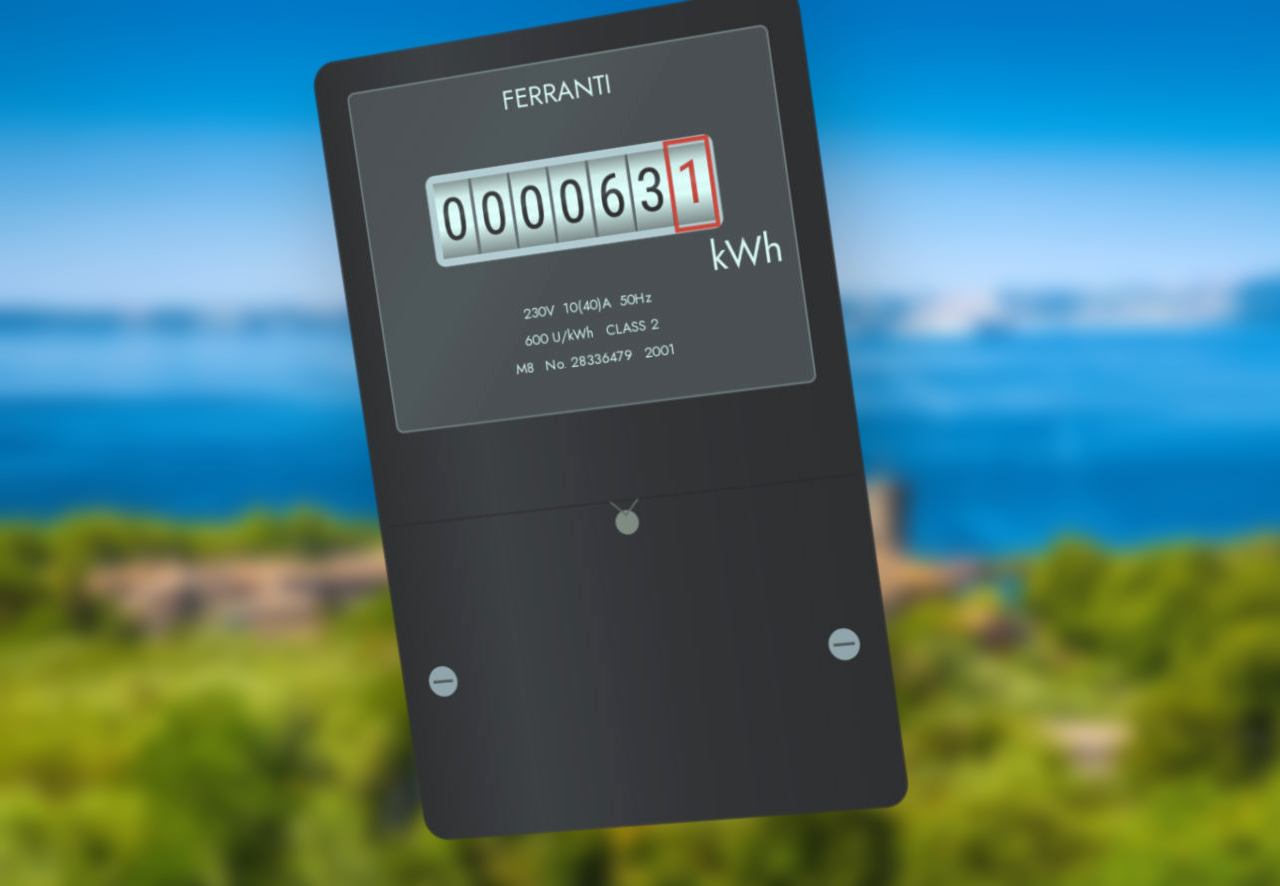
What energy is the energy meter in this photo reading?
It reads 63.1 kWh
